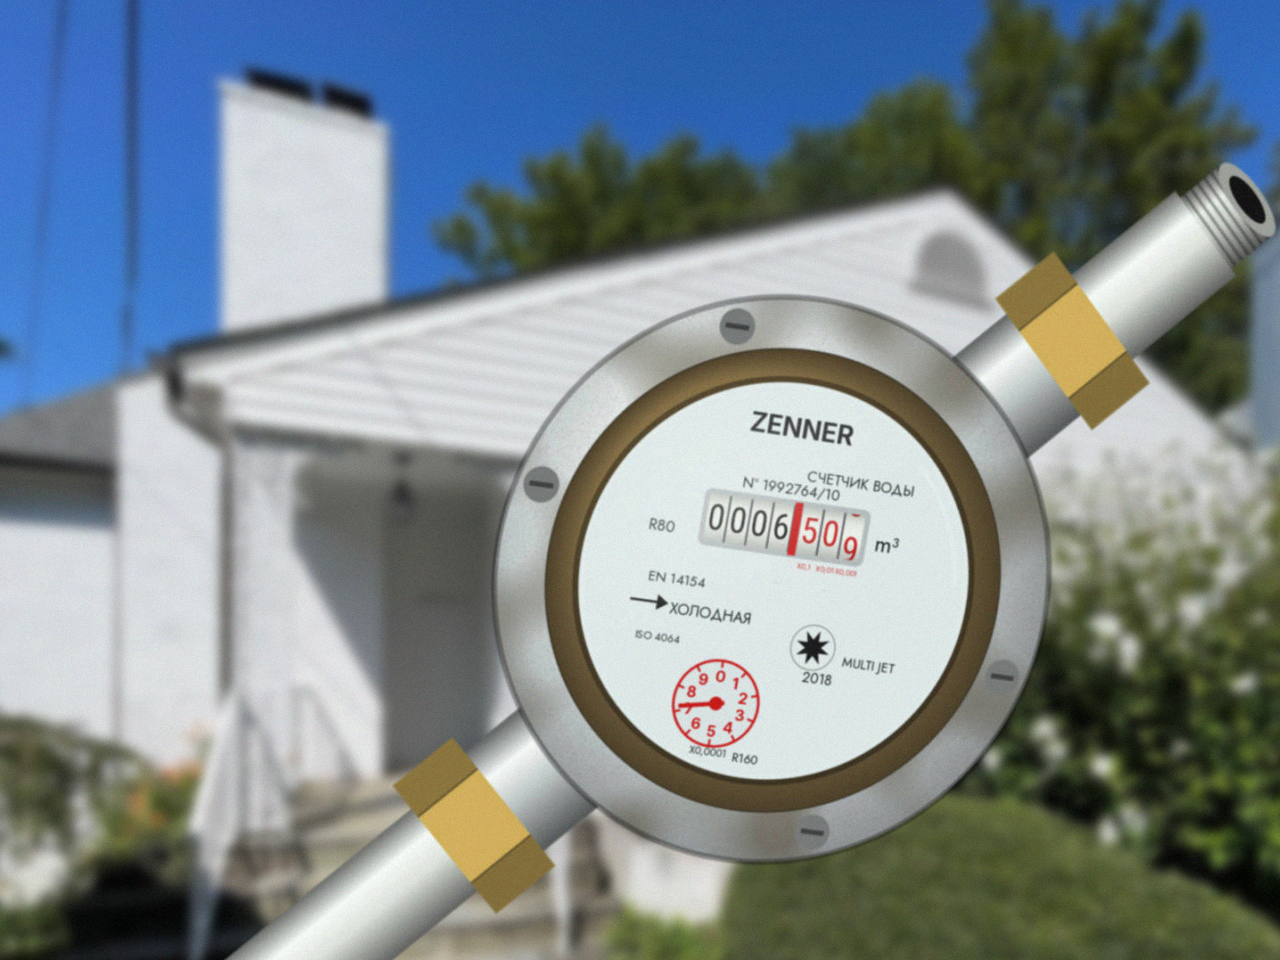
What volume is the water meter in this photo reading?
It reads 6.5087 m³
